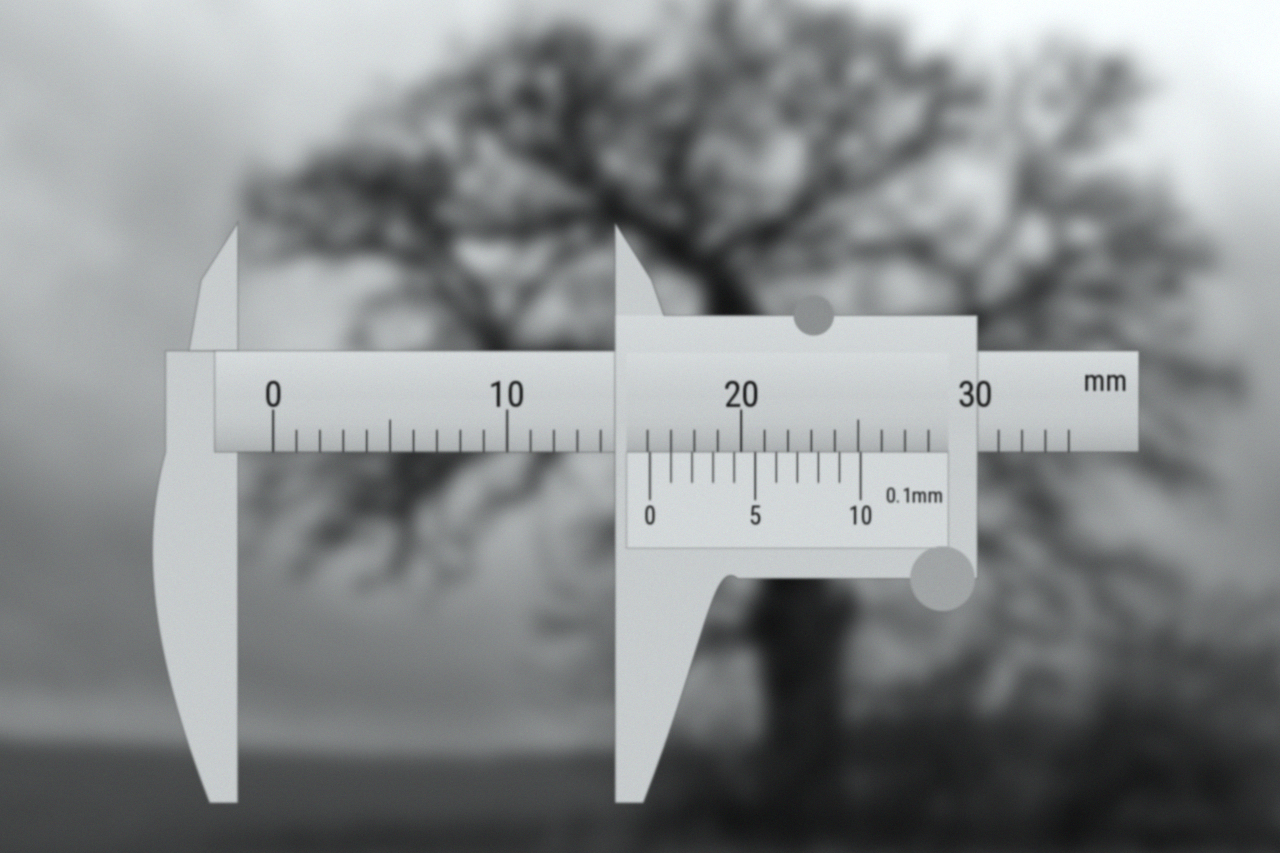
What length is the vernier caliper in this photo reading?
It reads 16.1 mm
